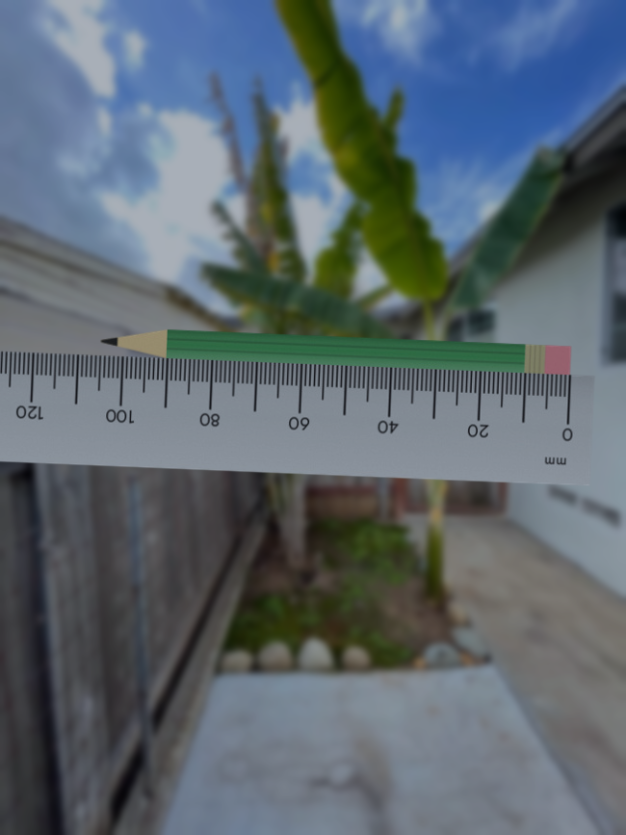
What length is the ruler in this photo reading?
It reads 105 mm
